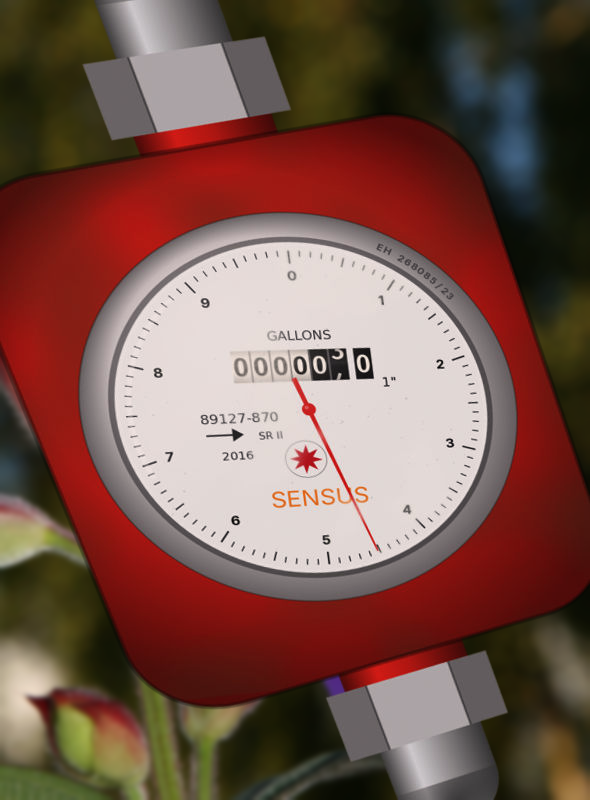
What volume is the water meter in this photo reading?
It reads 34.5 gal
